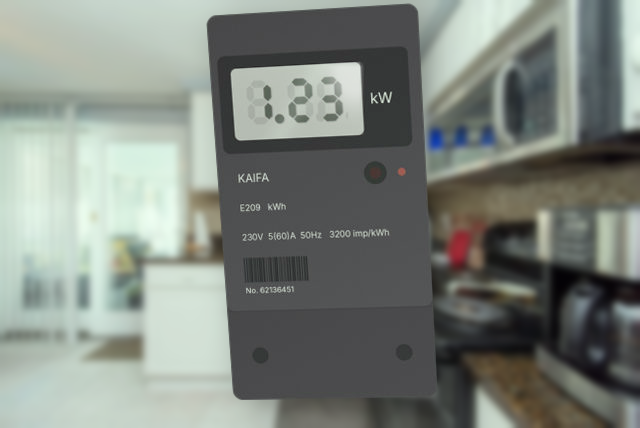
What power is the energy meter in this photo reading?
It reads 1.23 kW
